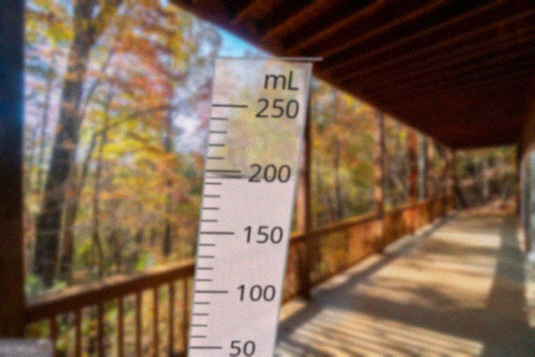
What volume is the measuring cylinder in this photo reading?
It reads 195 mL
